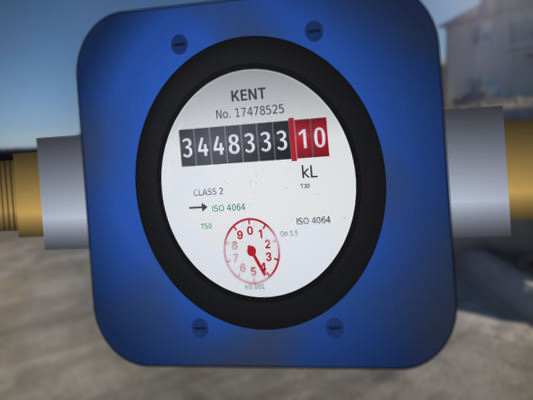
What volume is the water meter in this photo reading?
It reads 3448333.104 kL
